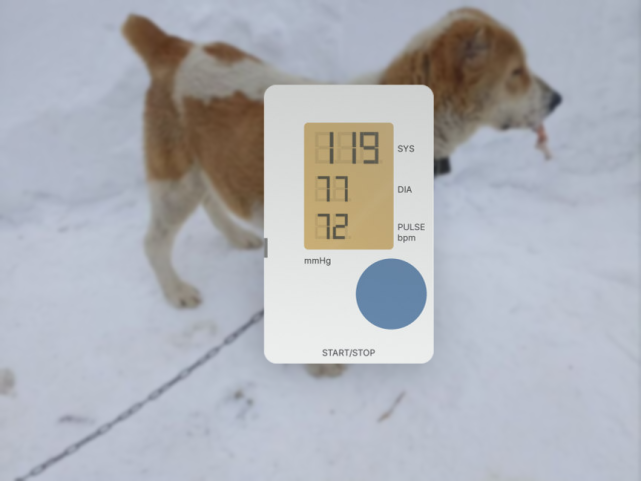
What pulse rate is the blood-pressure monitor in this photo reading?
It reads 72 bpm
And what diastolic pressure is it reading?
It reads 77 mmHg
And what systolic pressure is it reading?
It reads 119 mmHg
